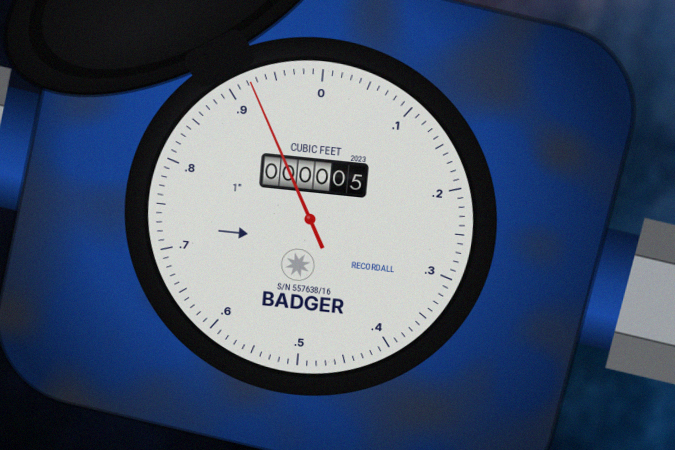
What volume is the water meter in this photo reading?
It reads 4.92 ft³
